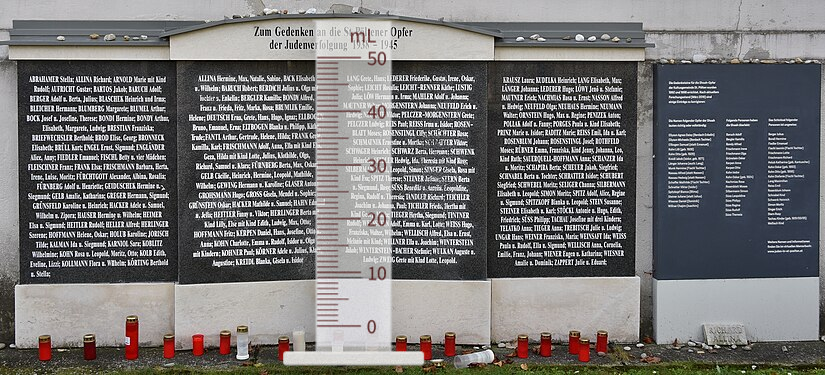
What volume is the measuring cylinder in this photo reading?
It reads 9 mL
